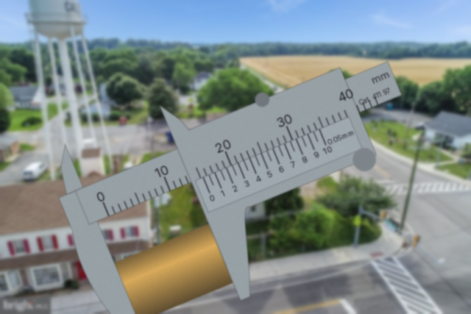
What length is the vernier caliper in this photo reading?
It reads 15.4 mm
